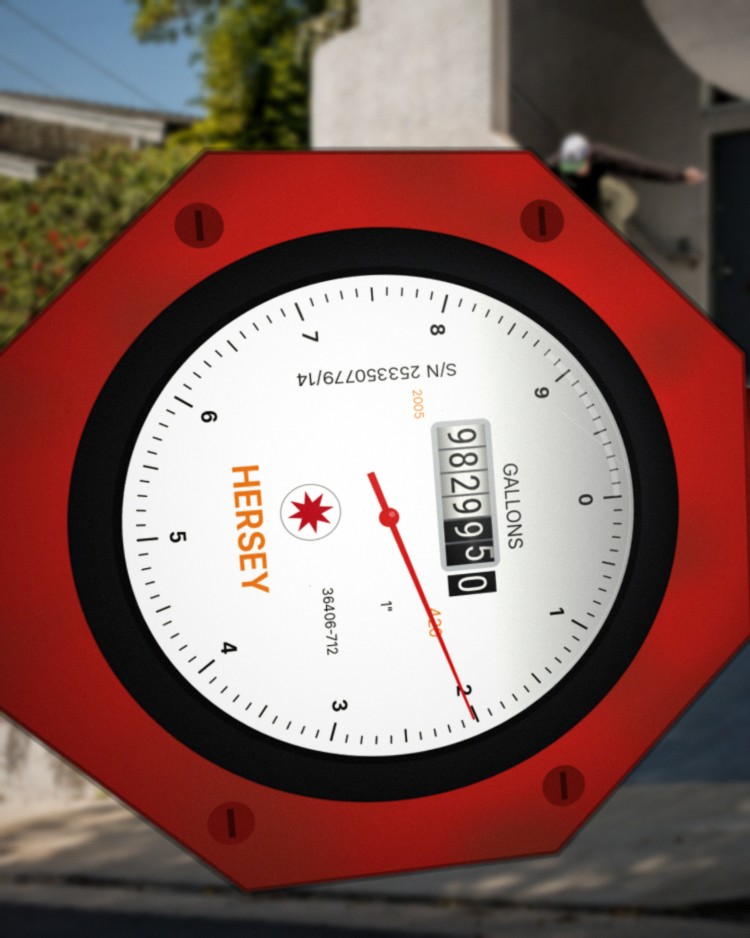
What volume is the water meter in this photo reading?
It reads 9829952.0 gal
